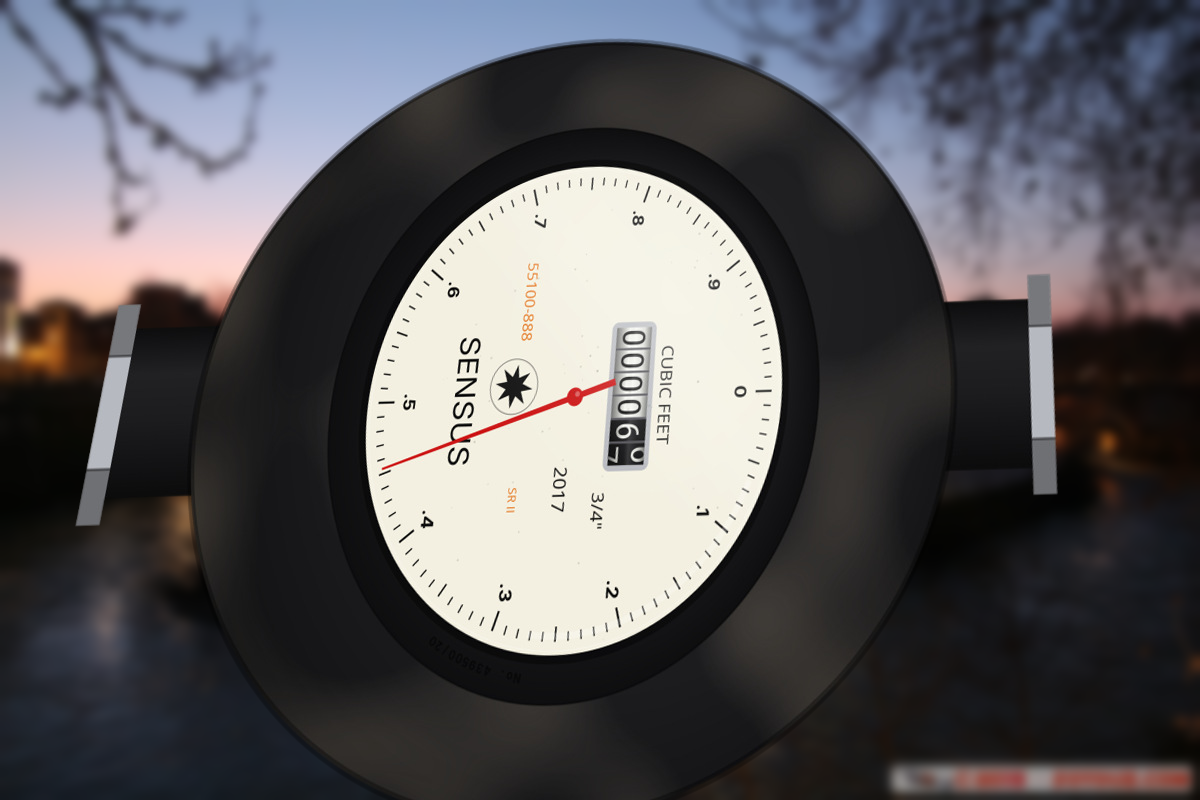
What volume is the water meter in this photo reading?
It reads 66.45 ft³
